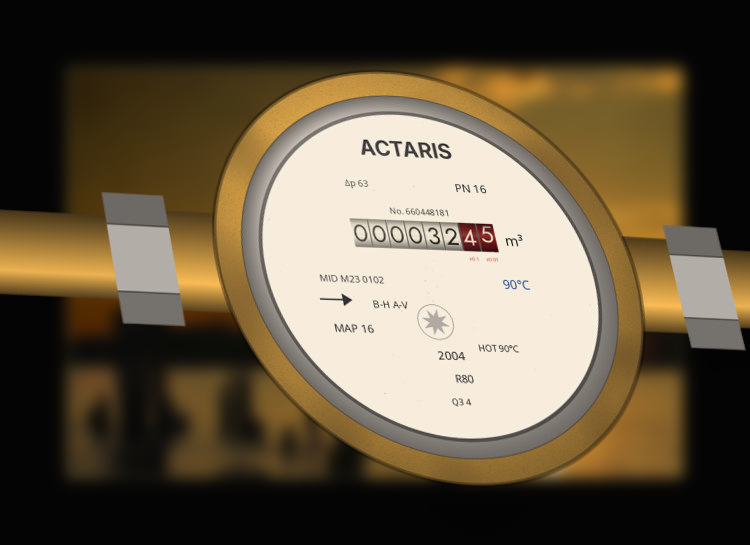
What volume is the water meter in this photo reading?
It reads 32.45 m³
